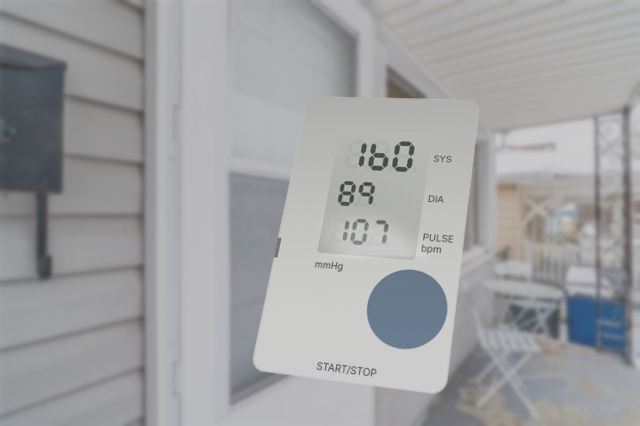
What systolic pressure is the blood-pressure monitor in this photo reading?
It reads 160 mmHg
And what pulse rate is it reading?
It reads 107 bpm
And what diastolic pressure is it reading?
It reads 89 mmHg
